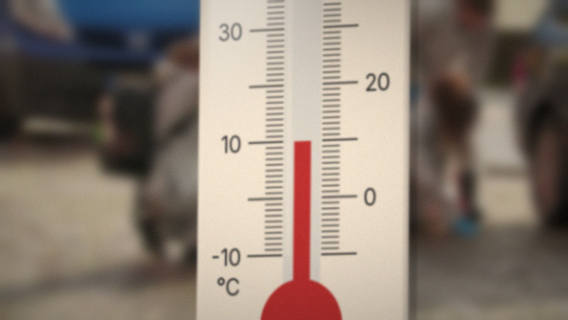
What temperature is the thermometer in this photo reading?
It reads 10 °C
